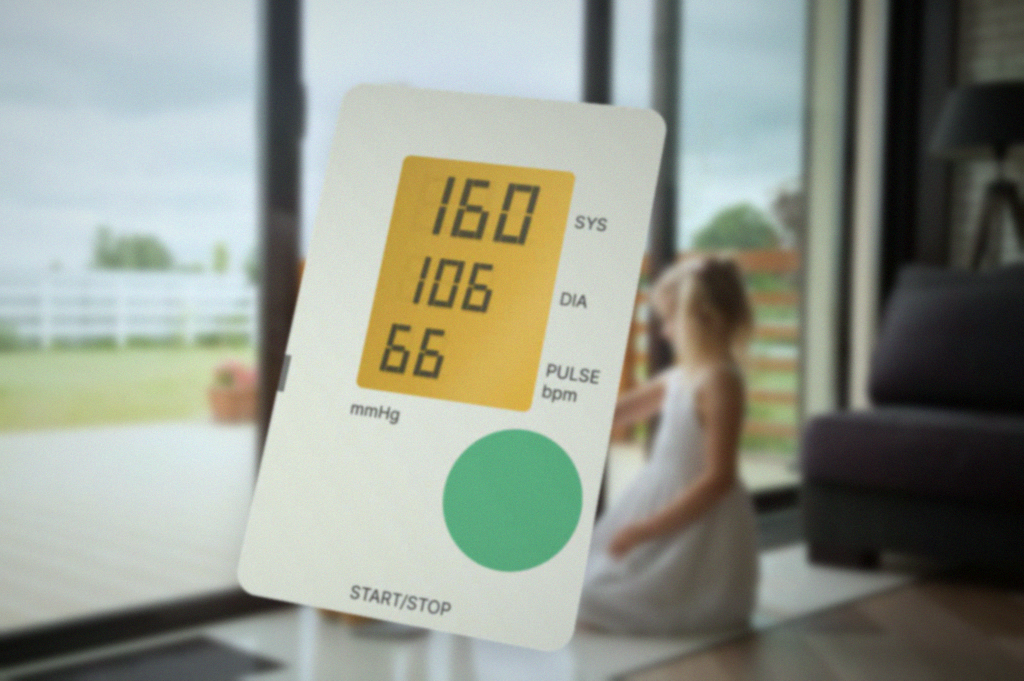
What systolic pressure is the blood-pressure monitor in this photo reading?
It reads 160 mmHg
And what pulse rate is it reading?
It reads 66 bpm
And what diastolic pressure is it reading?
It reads 106 mmHg
